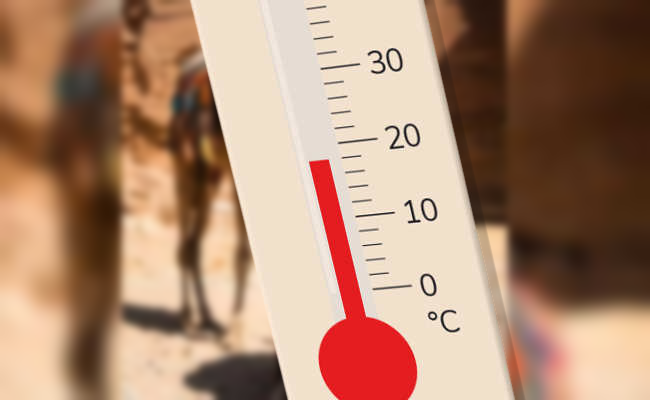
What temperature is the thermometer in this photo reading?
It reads 18 °C
